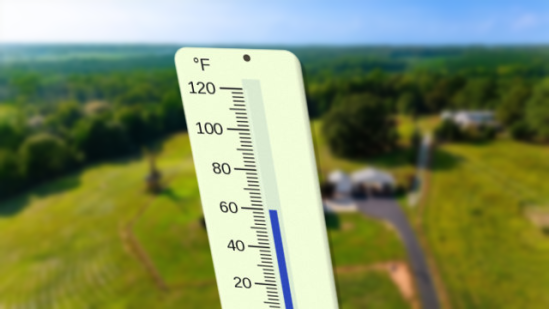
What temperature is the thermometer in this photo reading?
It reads 60 °F
